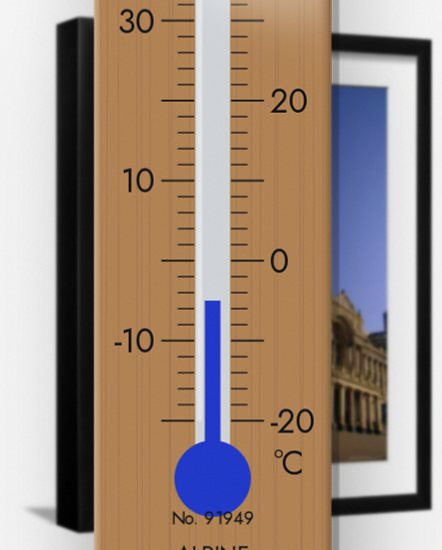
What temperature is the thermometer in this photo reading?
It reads -5 °C
